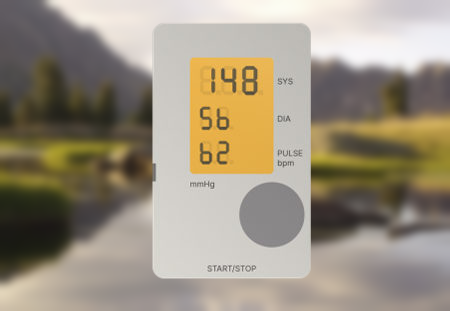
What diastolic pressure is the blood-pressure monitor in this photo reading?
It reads 56 mmHg
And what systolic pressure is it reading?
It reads 148 mmHg
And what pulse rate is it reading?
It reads 62 bpm
